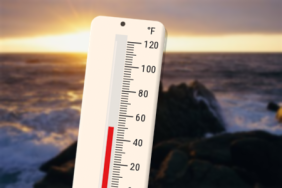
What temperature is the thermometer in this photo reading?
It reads 50 °F
